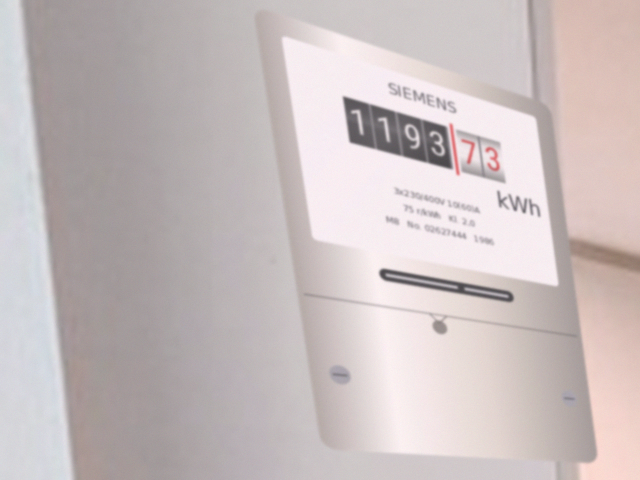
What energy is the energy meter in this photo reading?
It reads 1193.73 kWh
